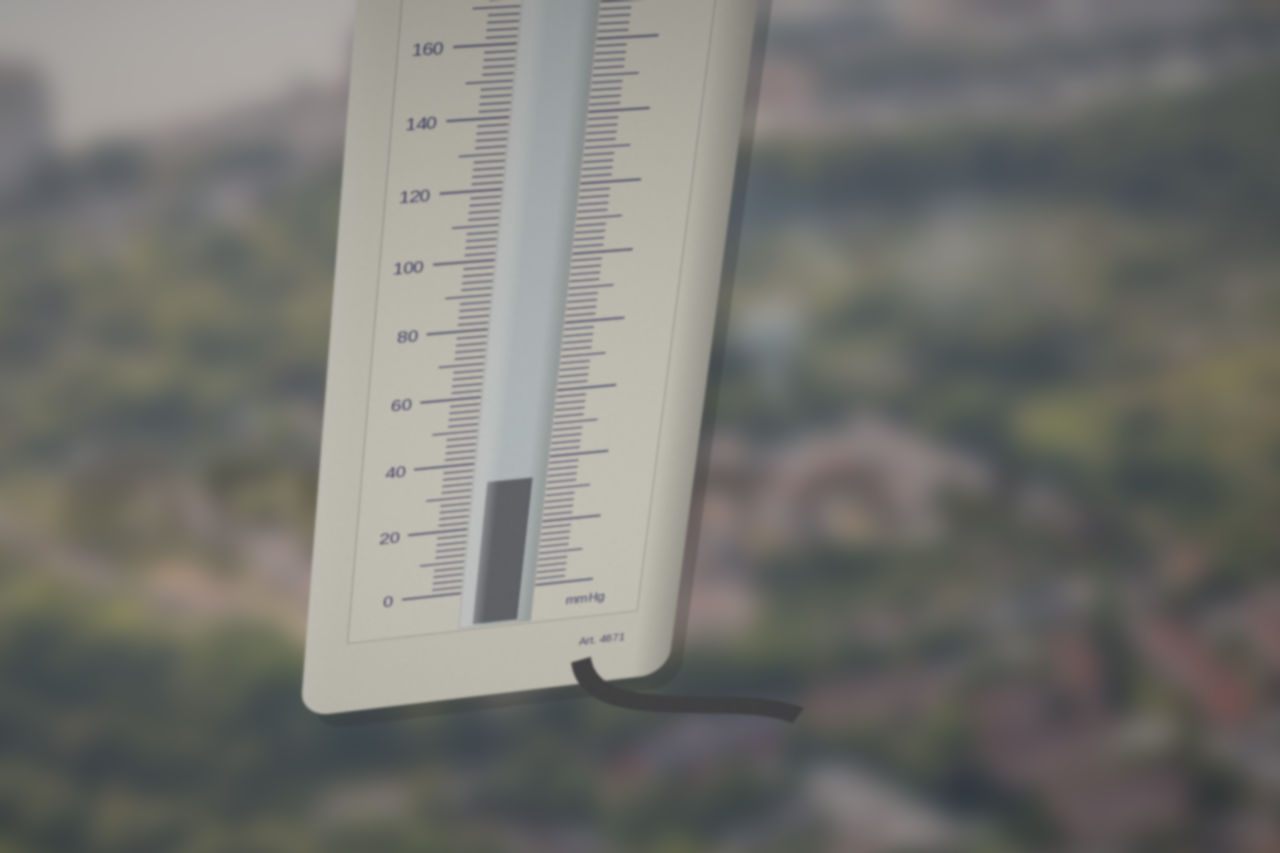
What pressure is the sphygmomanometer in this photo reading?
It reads 34 mmHg
